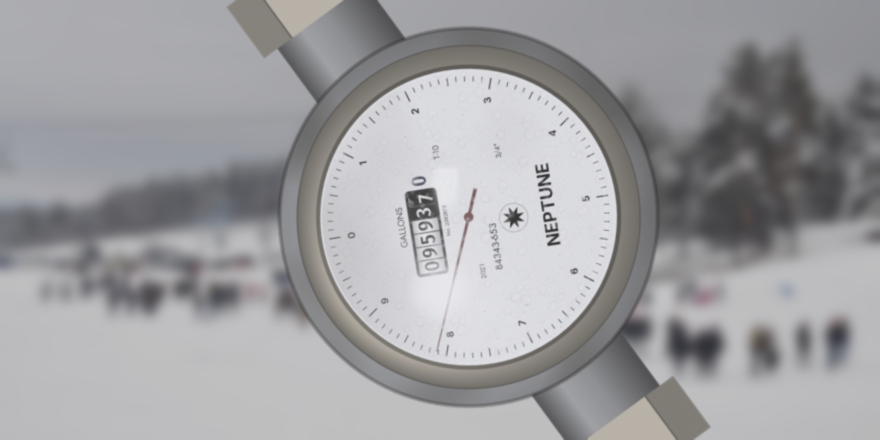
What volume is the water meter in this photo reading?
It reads 959368.1 gal
